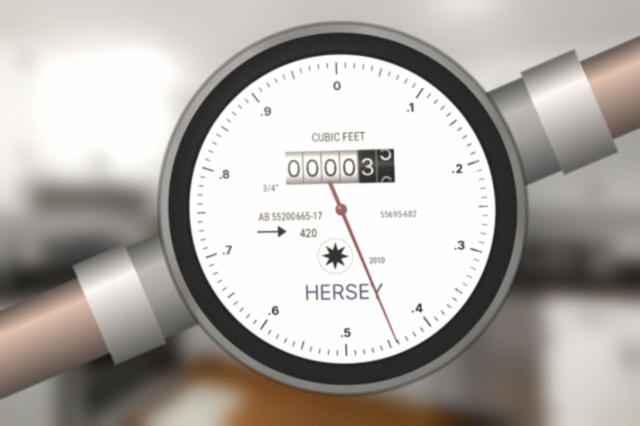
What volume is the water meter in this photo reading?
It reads 35.44 ft³
